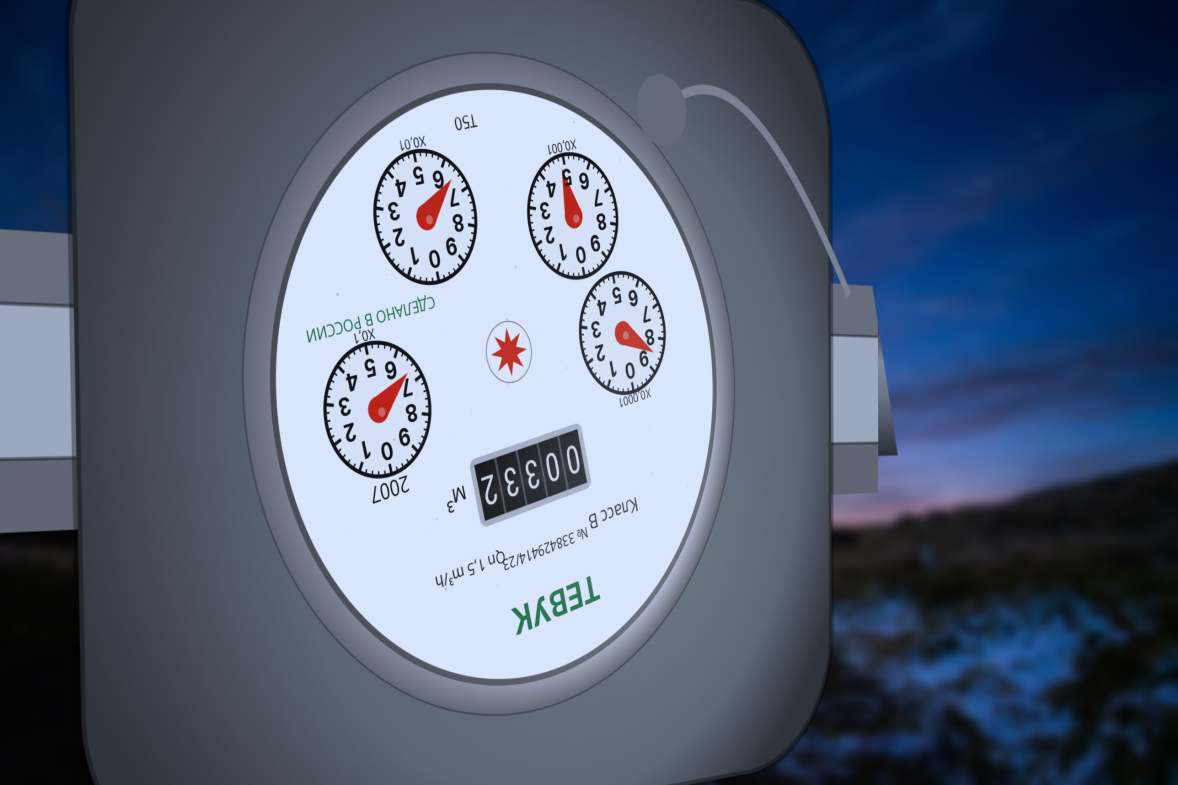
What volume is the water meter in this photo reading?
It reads 332.6648 m³
